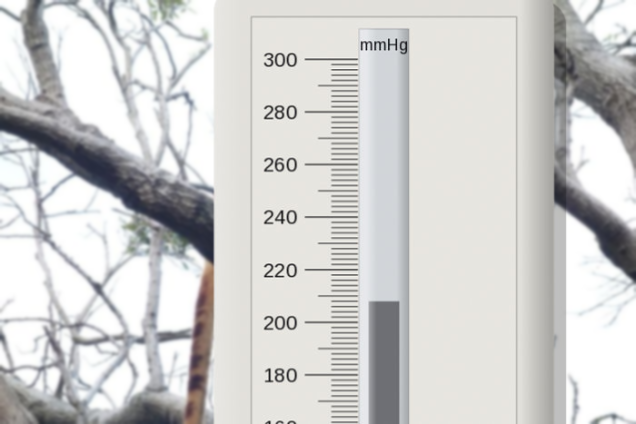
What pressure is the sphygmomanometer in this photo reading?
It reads 208 mmHg
